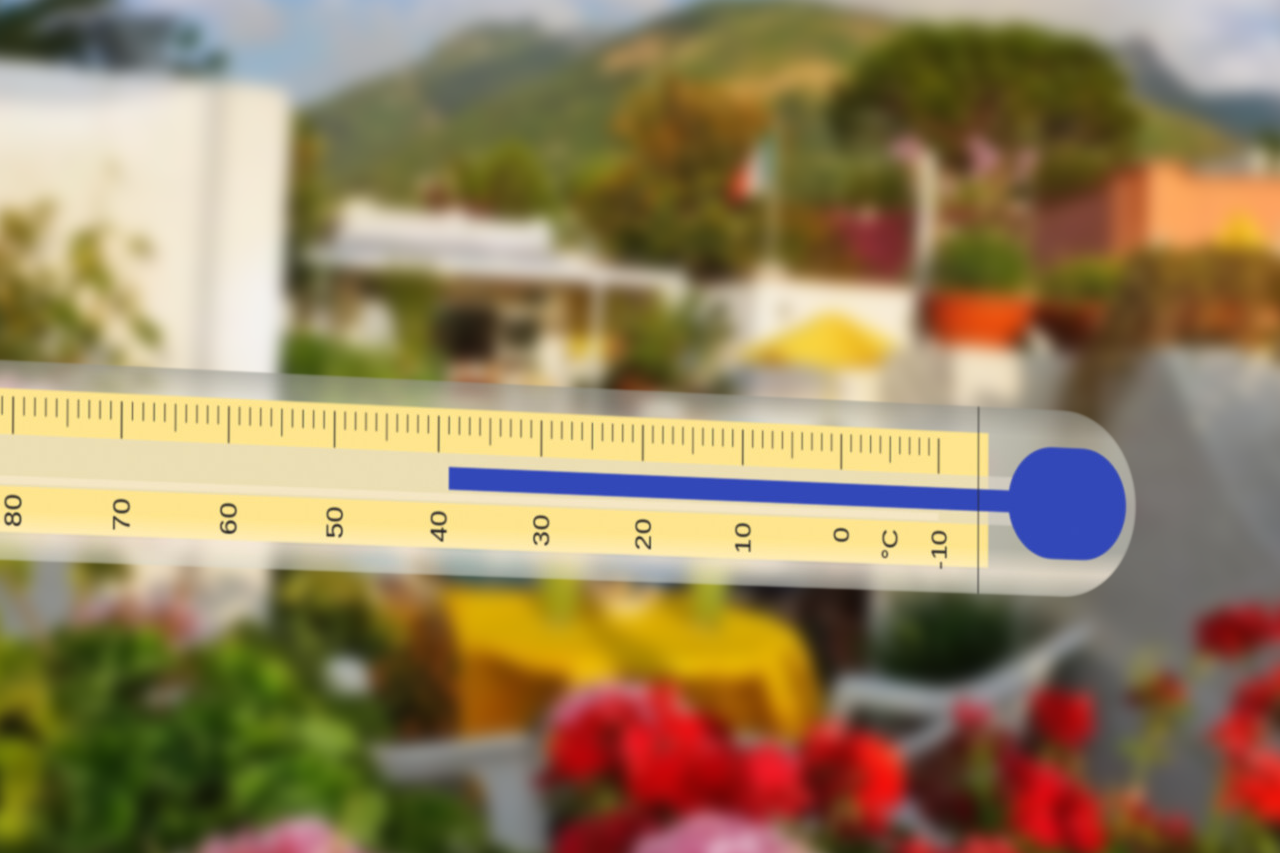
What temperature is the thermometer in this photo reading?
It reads 39 °C
